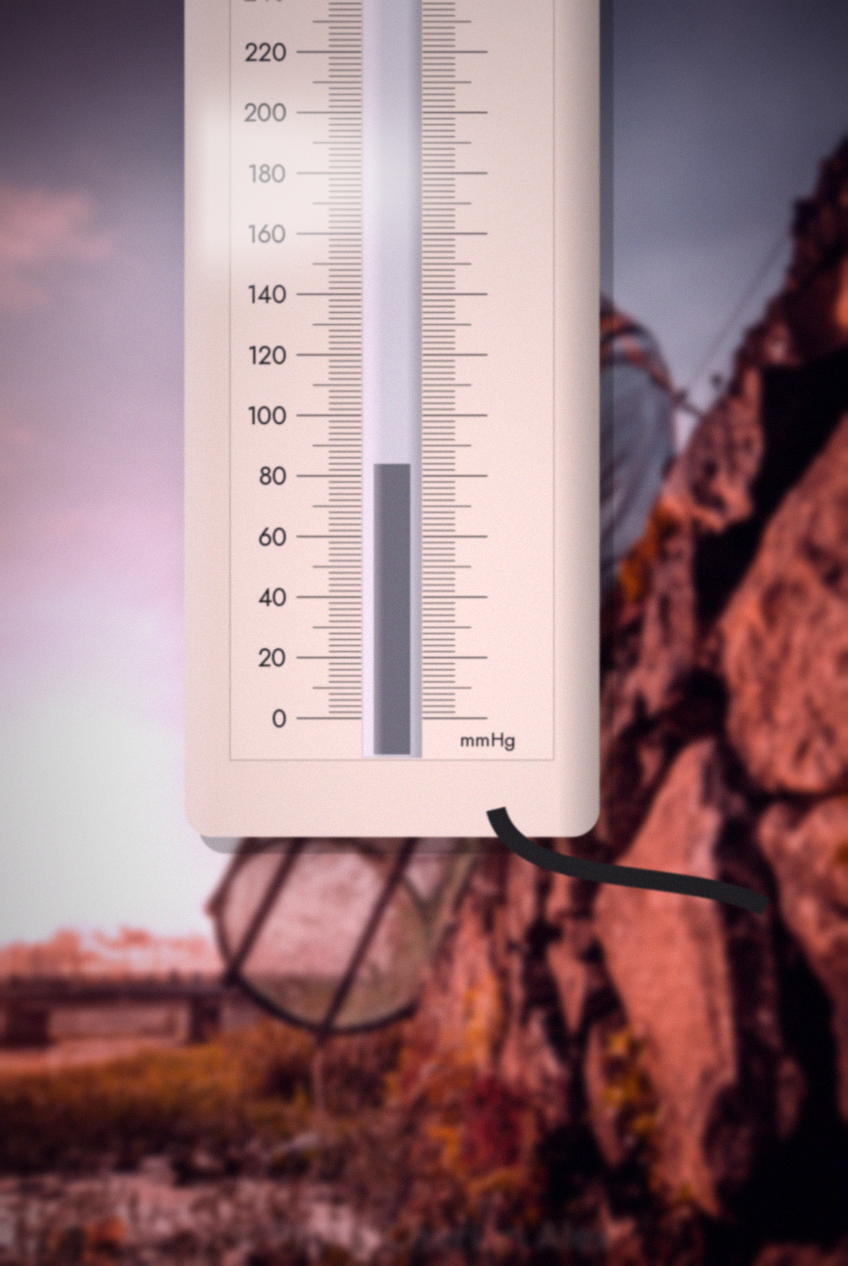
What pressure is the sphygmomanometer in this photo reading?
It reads 84 mmHg
